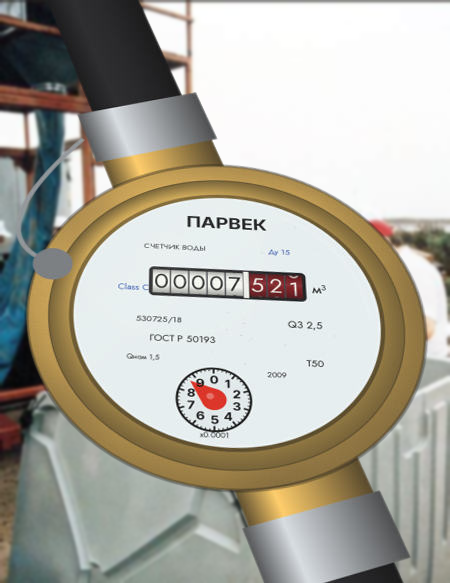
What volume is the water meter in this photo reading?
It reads 7.5208 m³
